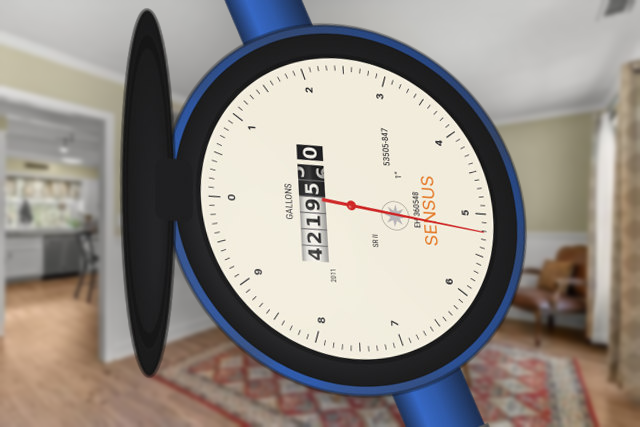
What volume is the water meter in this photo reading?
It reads 4219555.2 gal
